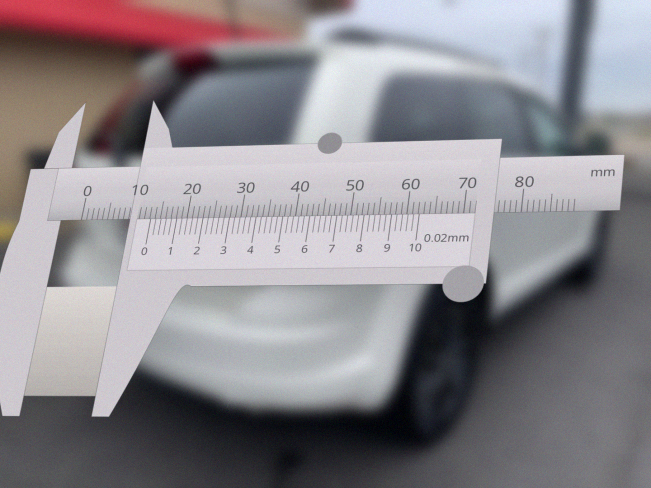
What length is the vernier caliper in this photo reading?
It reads 13.2 mm
